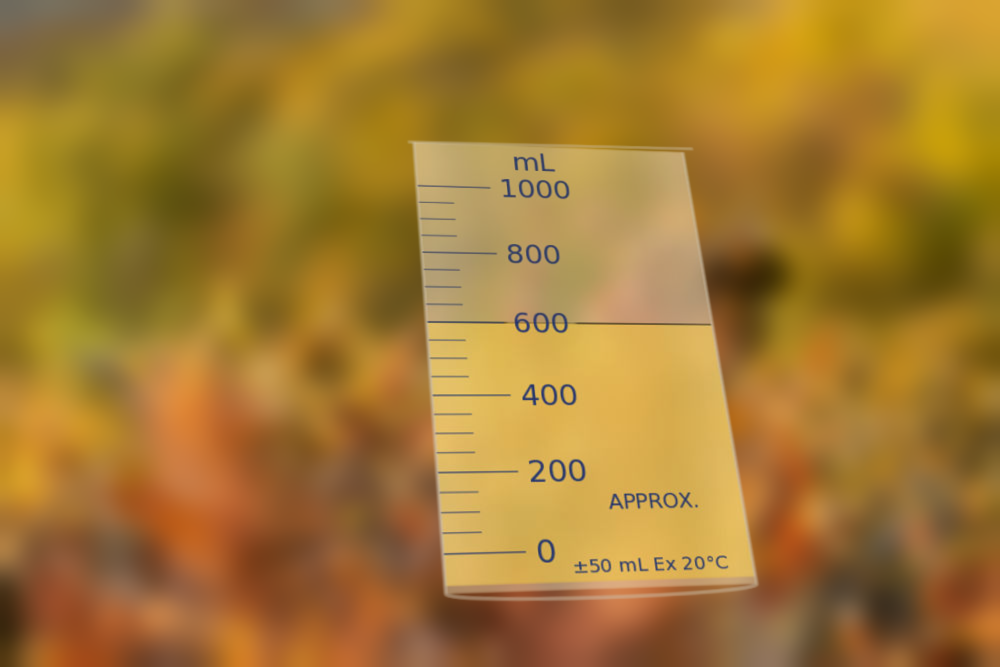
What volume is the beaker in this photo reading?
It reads 600 mL
